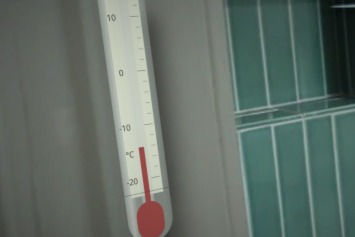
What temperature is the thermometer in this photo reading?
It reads -14 °C
